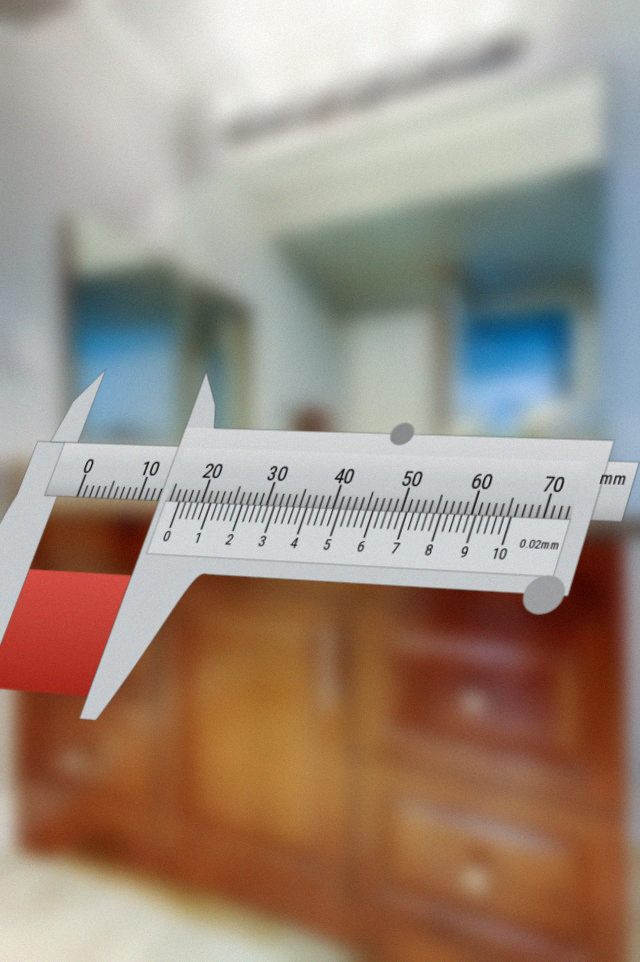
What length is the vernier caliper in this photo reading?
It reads 16.5 mm
